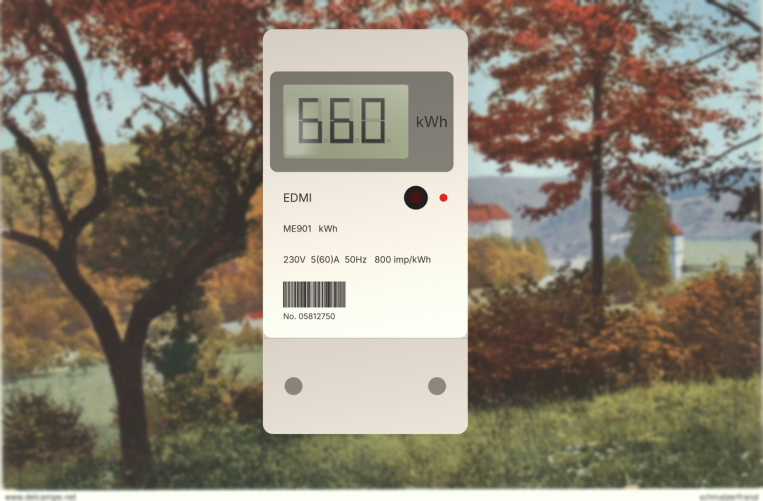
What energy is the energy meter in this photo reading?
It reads 660 kWh
